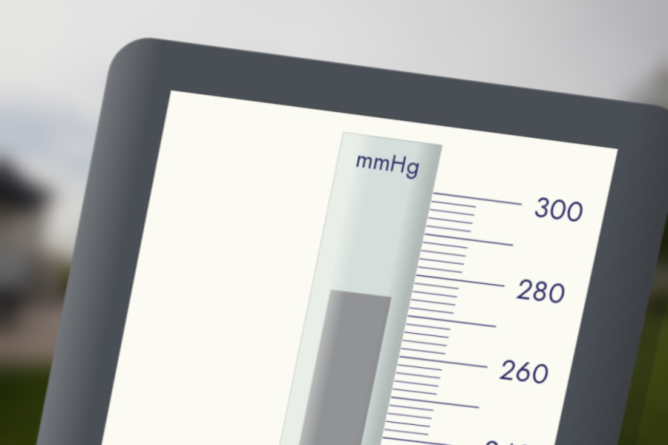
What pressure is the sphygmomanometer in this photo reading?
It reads 274 mmHg
